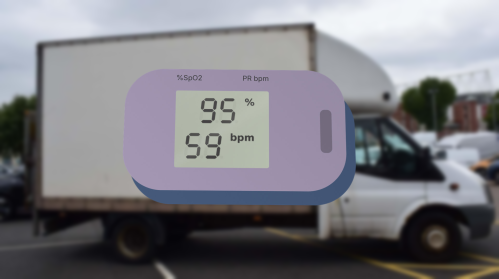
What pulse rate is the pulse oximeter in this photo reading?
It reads 59 bpm
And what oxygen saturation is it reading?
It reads 95 %
